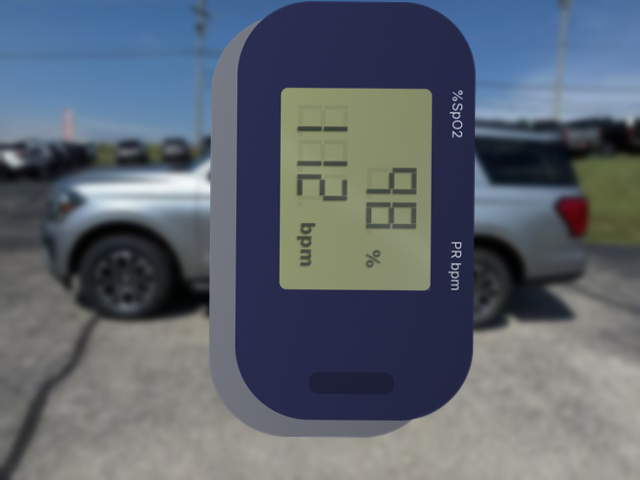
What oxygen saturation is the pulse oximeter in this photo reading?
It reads 98 %
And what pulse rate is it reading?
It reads 112 bpm
